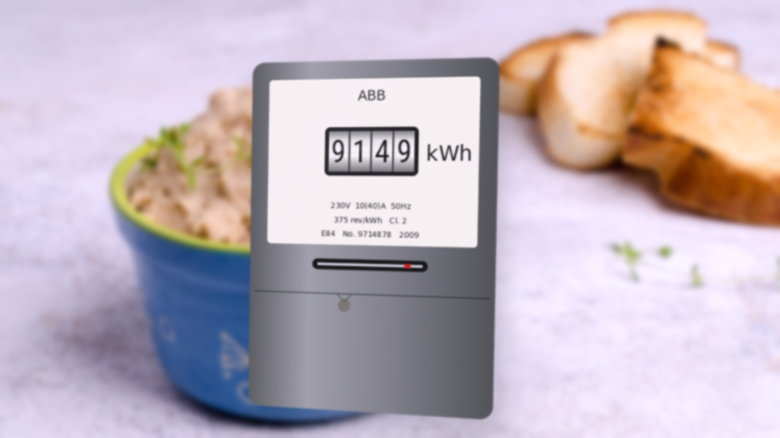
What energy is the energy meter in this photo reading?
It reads 9149 kWh
